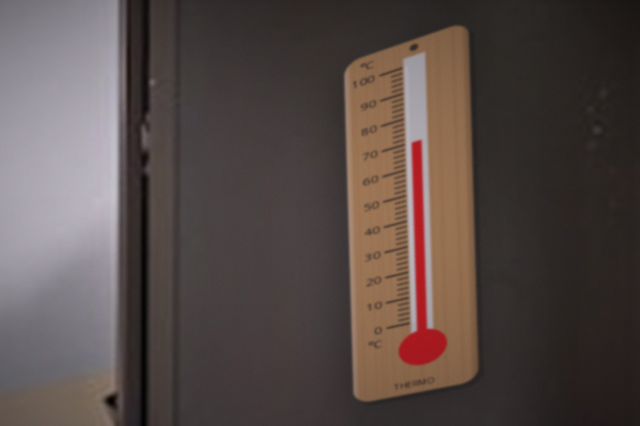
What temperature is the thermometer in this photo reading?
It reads 70 °C
